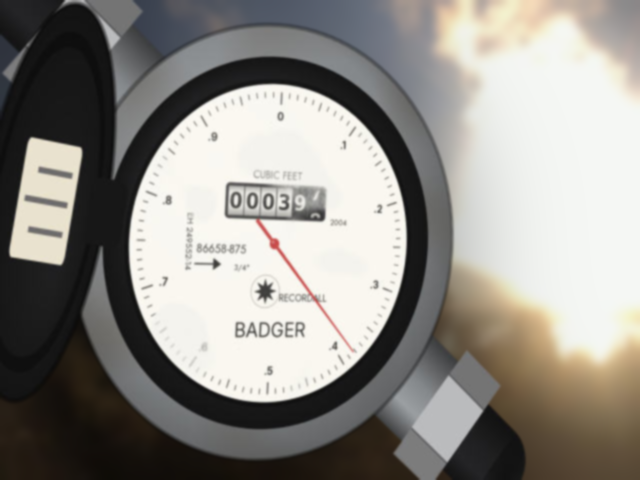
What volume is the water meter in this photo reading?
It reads 397.38 ft³
